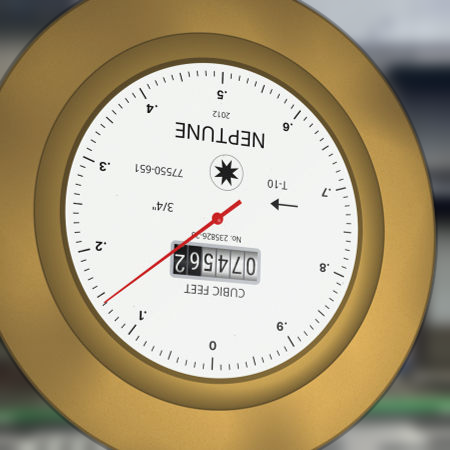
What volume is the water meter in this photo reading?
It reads 74562.14 ft³
